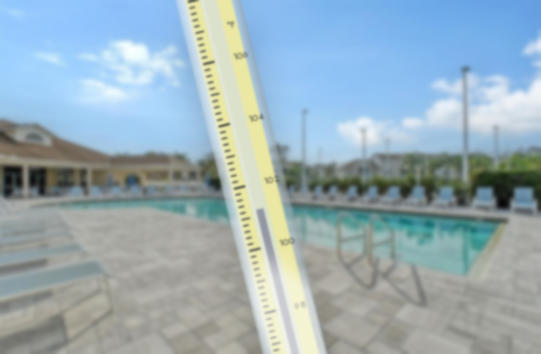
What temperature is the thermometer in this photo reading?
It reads 101.2 °F
